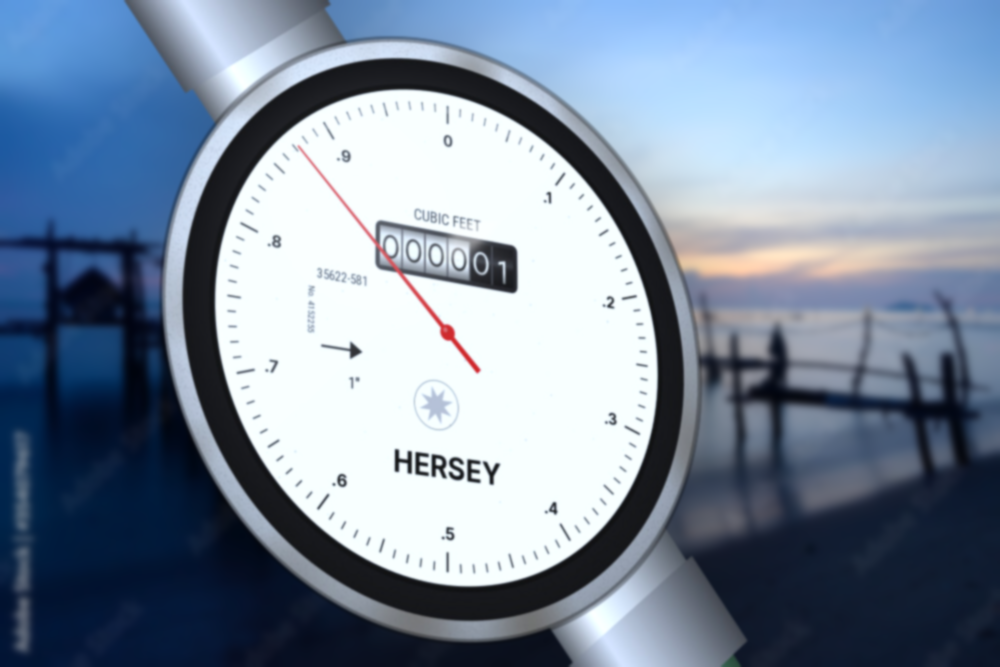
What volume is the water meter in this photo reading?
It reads 0.87 ft³
